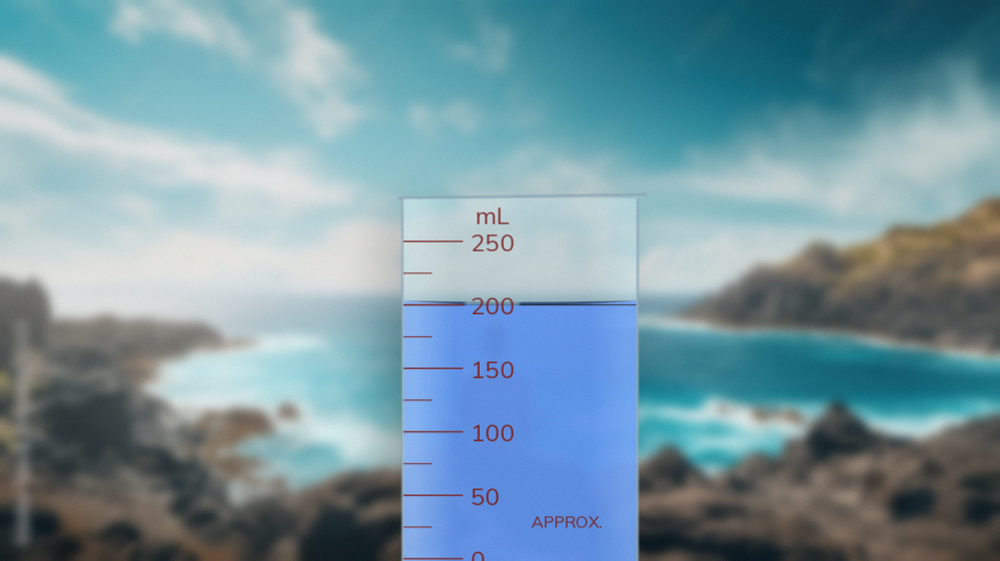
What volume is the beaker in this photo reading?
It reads 200 mL
